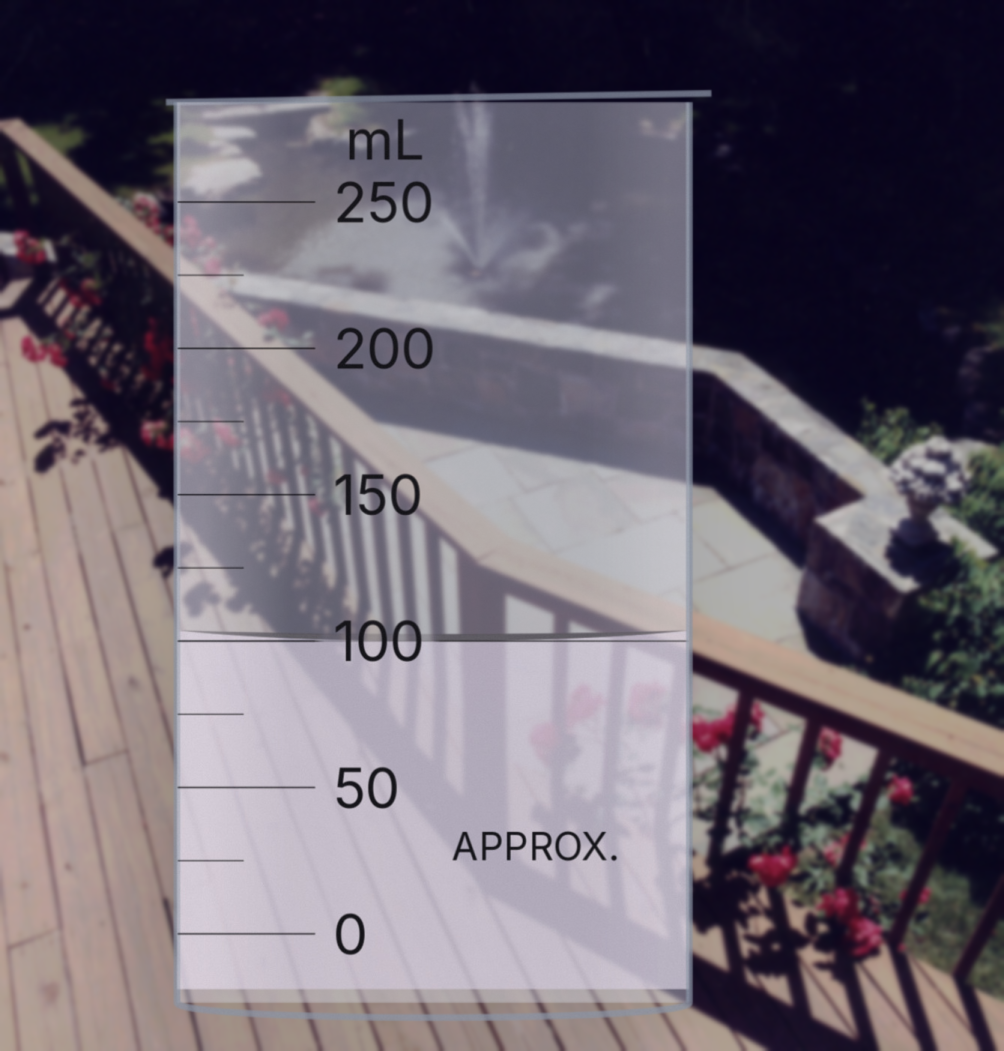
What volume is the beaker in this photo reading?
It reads 100 mL
